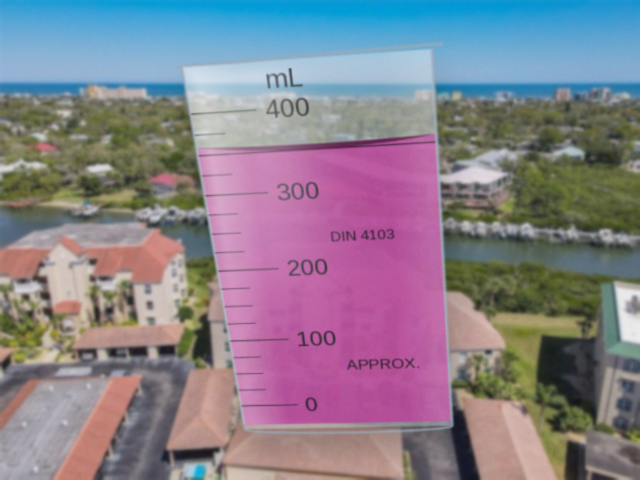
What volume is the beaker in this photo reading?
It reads 350 mL
